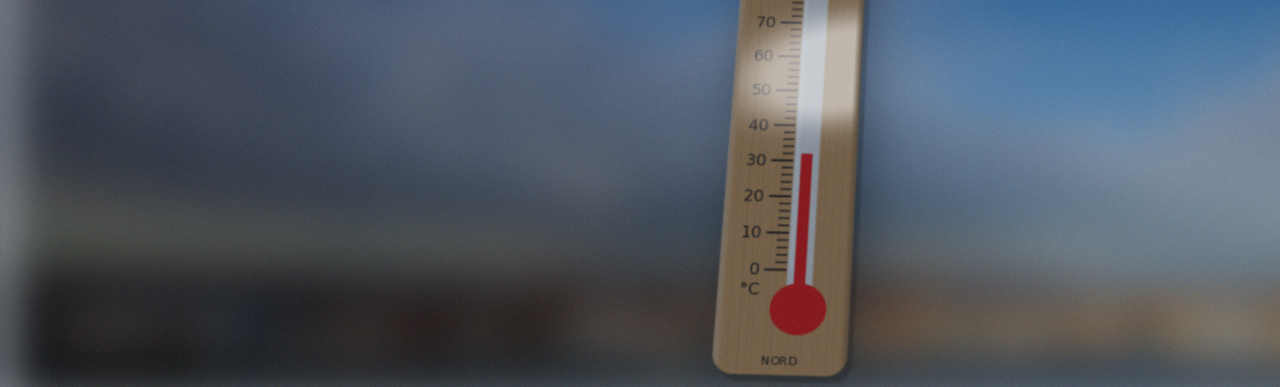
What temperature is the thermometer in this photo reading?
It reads 32 °C
